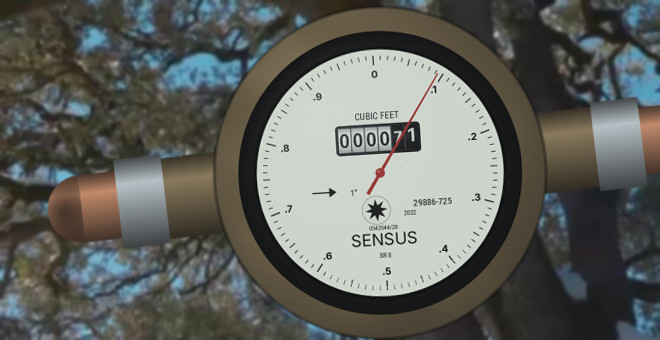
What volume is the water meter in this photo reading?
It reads 71.09 ft³
